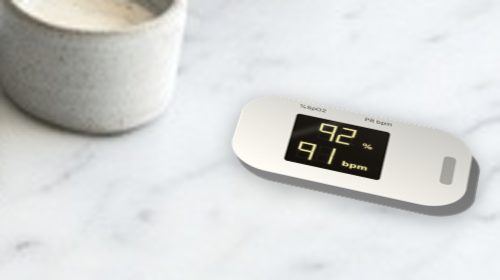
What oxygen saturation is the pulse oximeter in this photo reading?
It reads 92 %
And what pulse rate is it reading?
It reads 91 bpm
